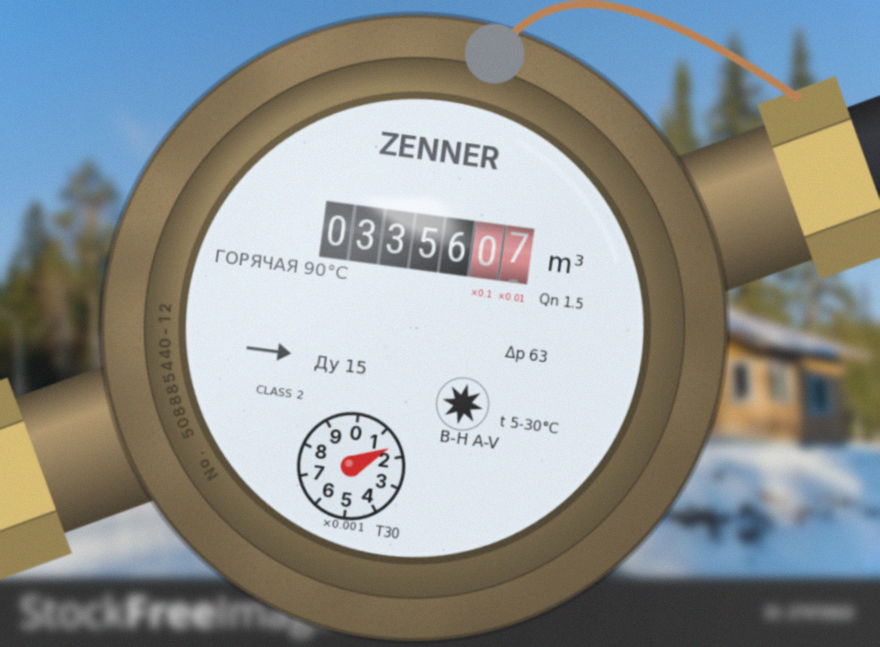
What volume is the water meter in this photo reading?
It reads 3356.071 m³
